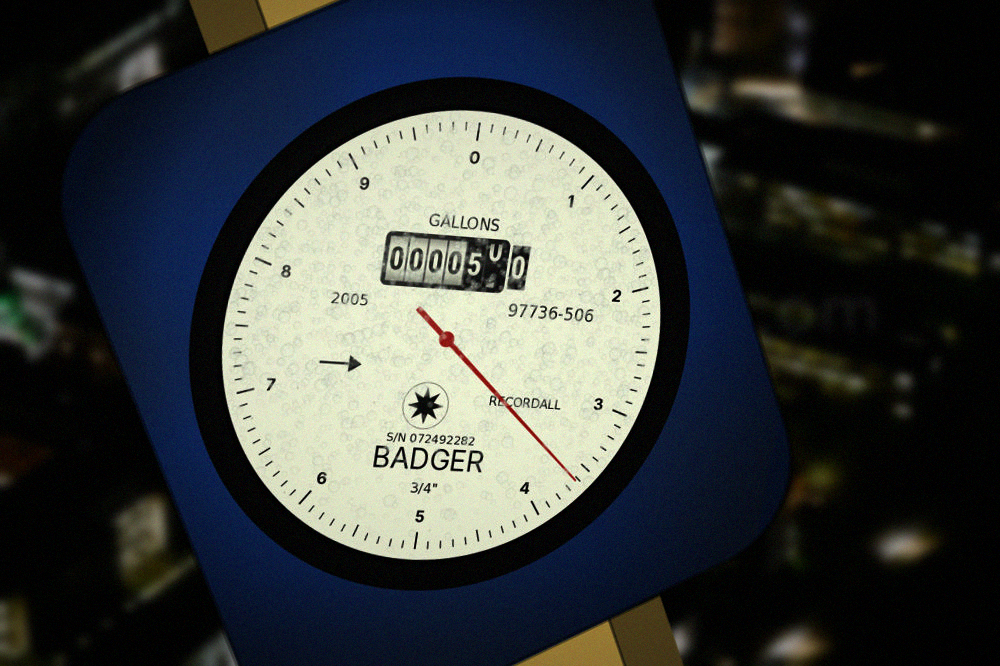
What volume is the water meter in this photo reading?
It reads 503.6 gal
